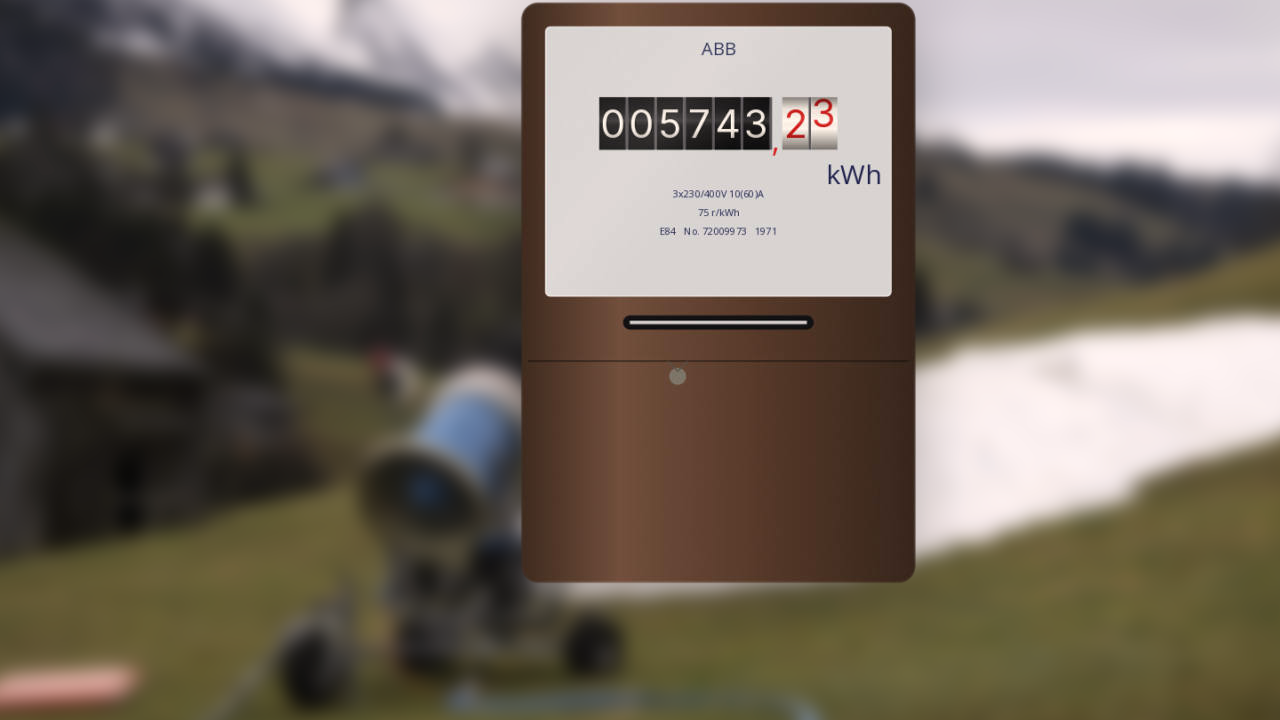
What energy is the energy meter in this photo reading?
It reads 5743.23 kWh
